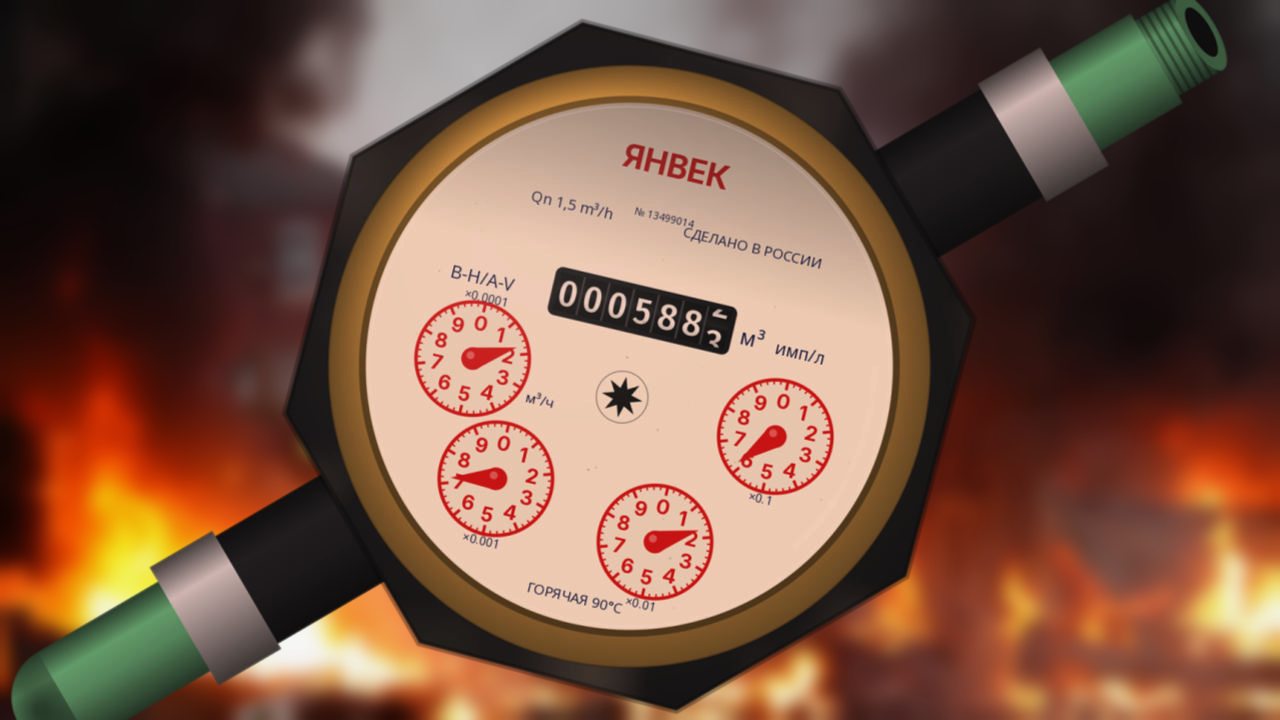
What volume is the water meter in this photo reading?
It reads 5882.6171 m³
